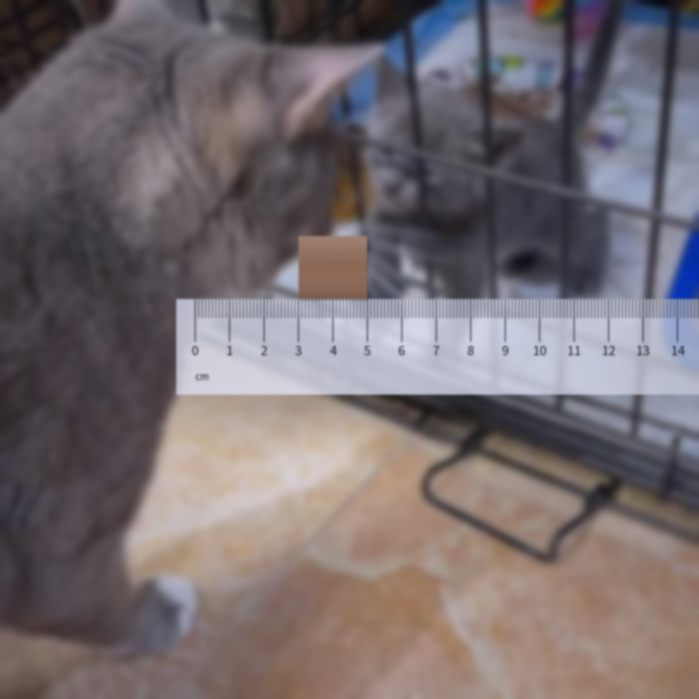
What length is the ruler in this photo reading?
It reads 2 cm
